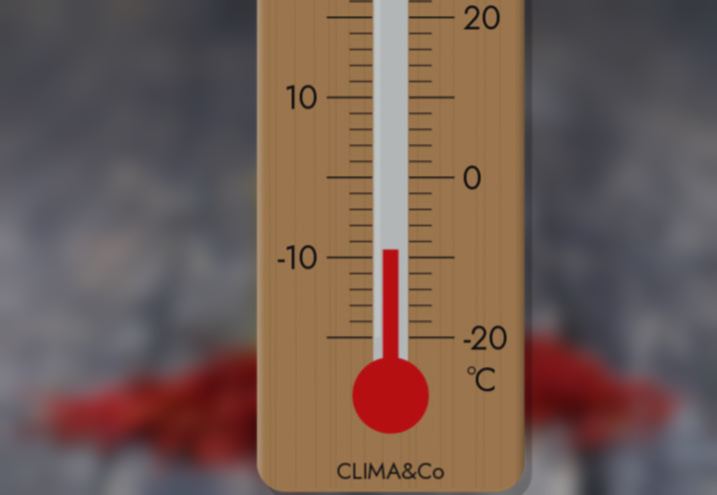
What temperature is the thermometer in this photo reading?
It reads -9 °C
